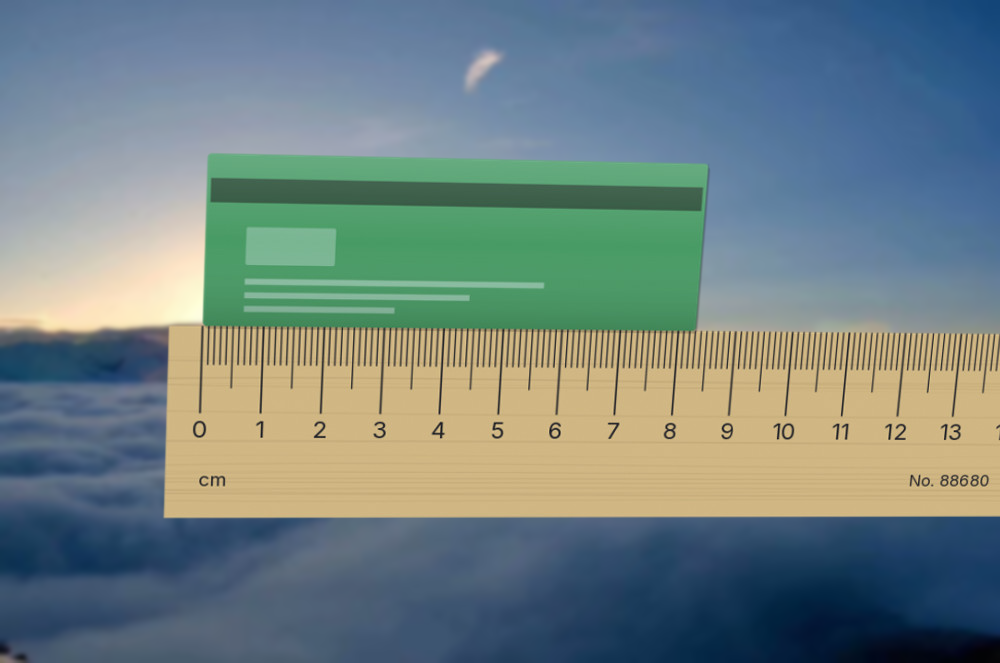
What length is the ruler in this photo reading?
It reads 8.3 cm
